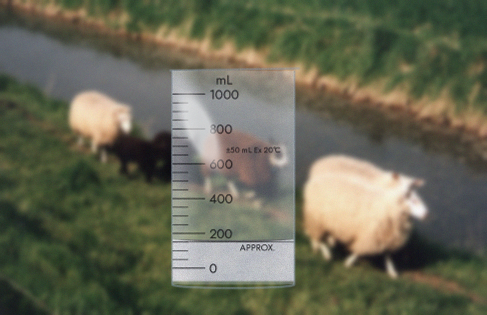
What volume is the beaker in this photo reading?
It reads 150 mL
